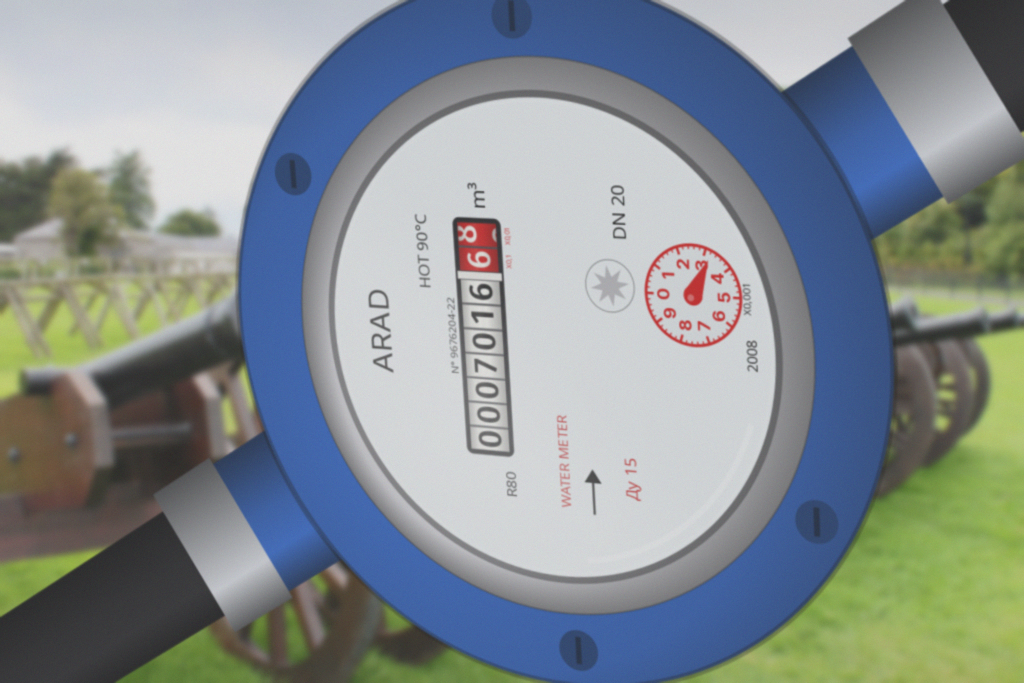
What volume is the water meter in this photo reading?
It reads 7016.683 m³
